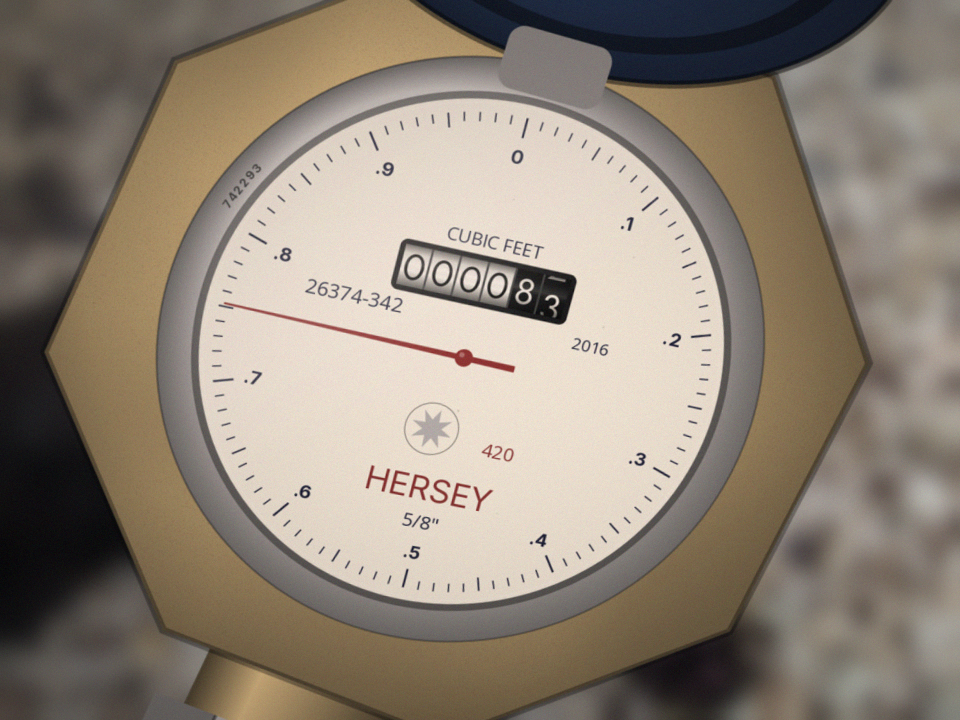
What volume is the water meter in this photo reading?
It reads 82.75 ft³
